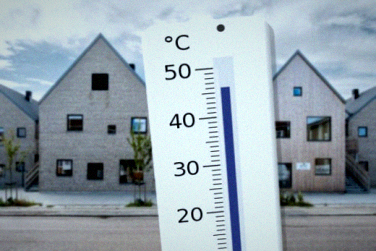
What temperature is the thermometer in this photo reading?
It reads 46 °C
